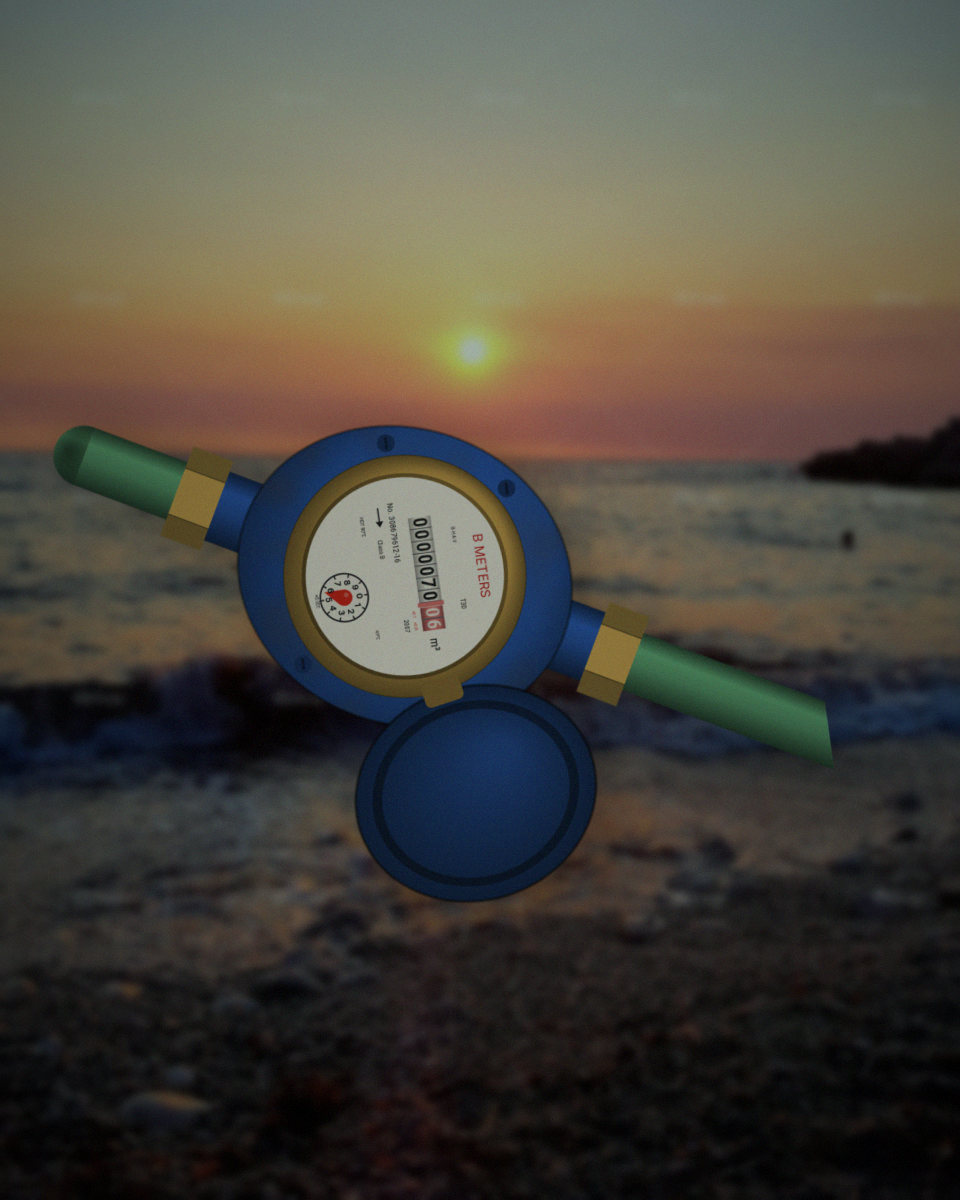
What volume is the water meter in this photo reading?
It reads 70.065 m³
